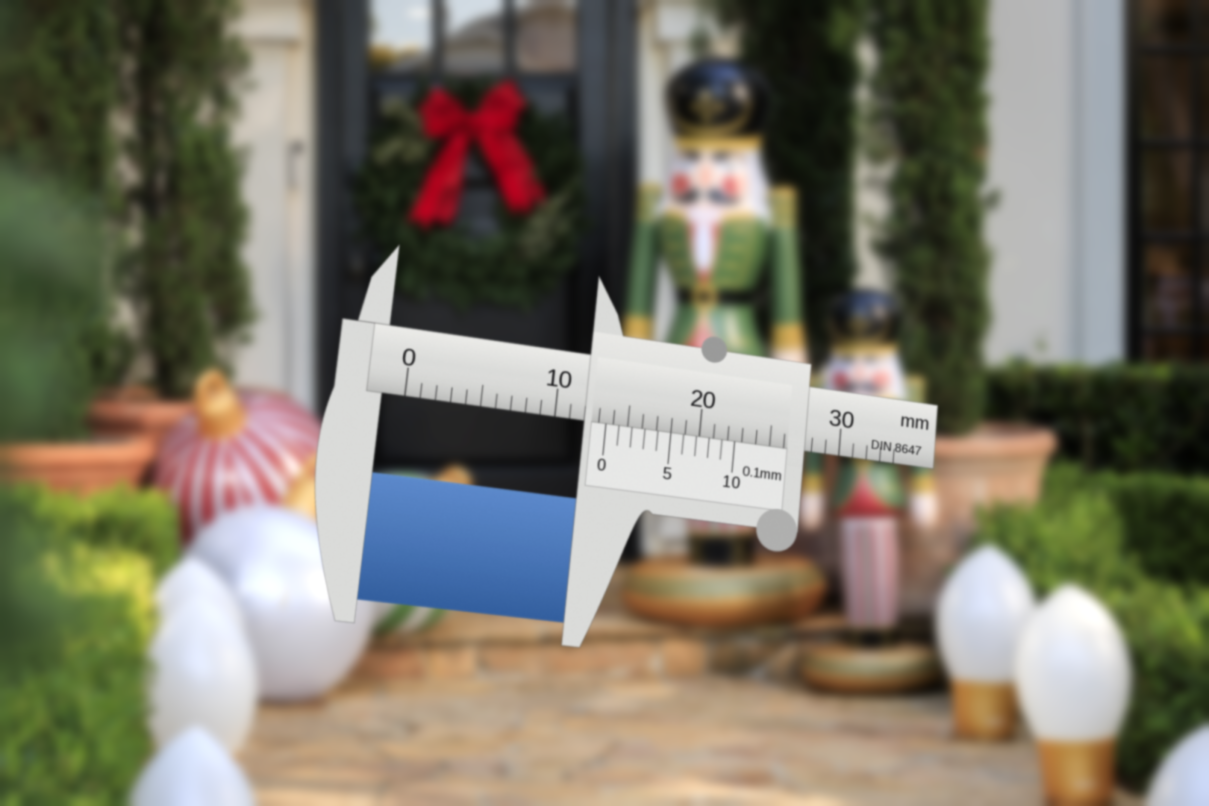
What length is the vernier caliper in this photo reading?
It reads 13.5 mm
